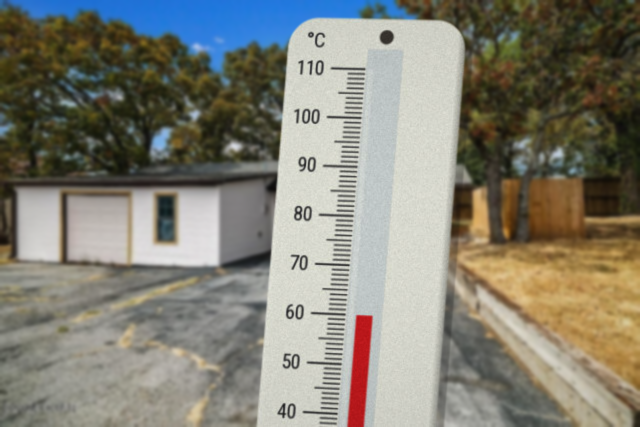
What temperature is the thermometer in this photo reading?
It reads 60 °C
